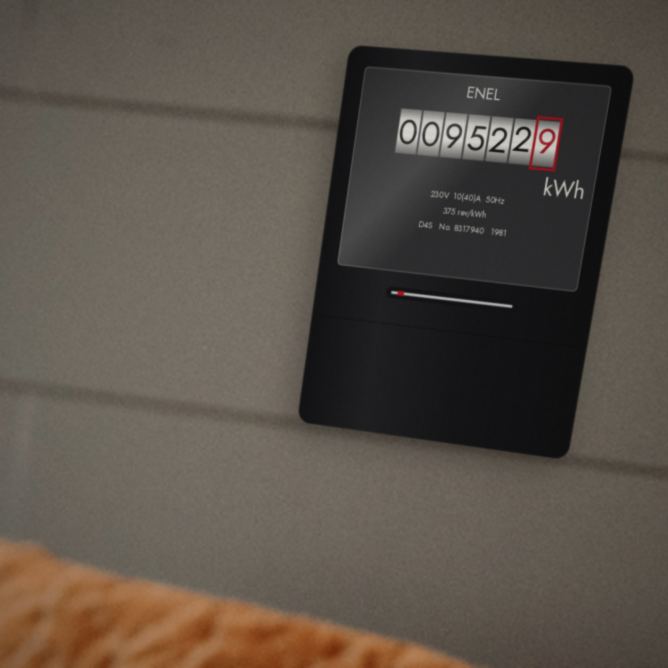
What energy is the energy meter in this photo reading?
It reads 9522.9 kWh
